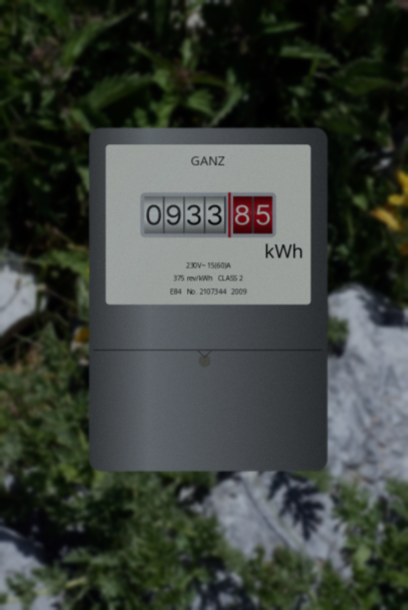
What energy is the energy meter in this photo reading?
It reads 933.85 kWh
